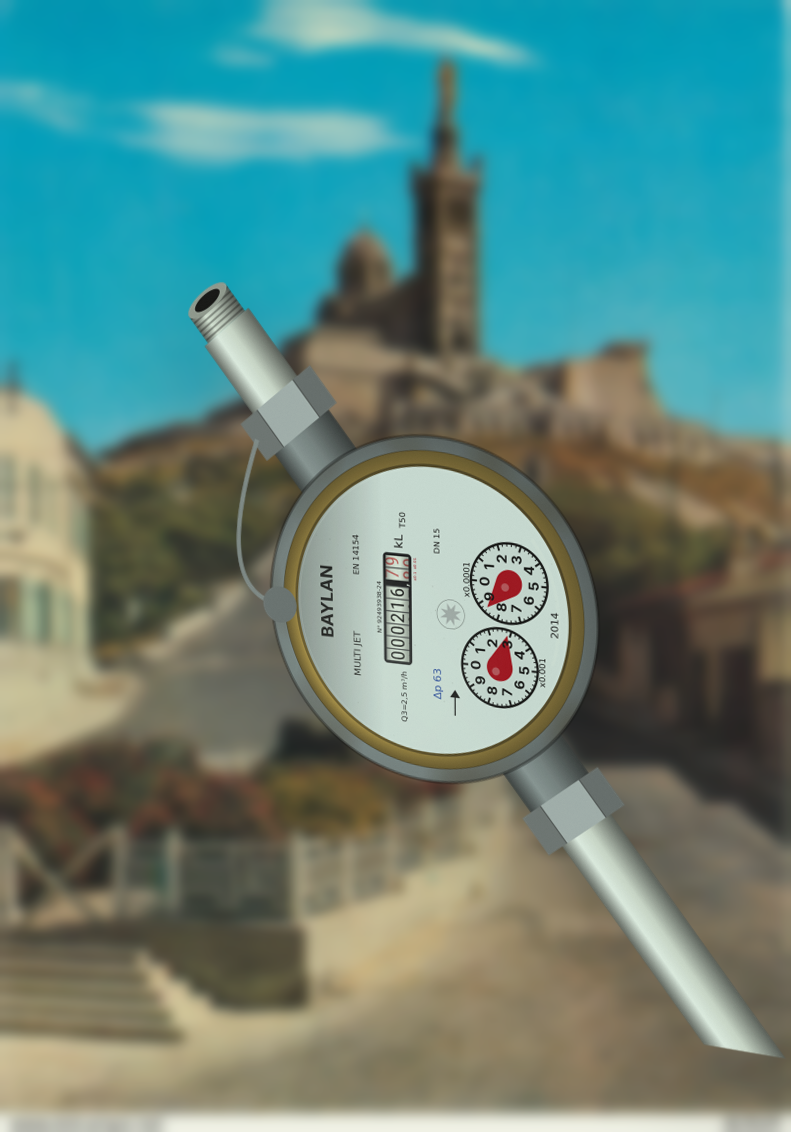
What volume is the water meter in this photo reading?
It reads 216.7928 kL
